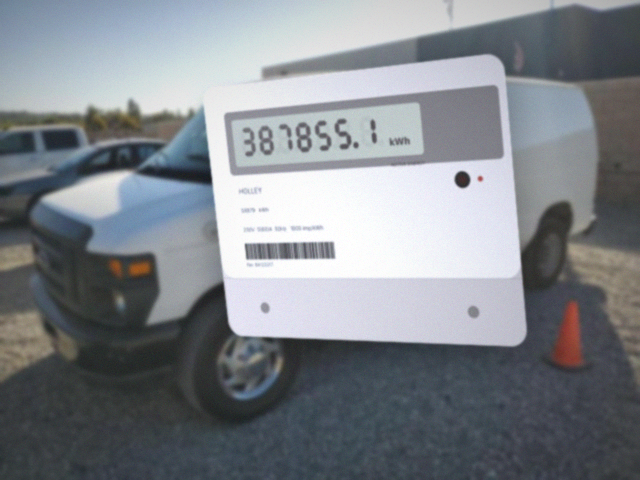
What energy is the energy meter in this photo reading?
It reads 387855.1 kWh
